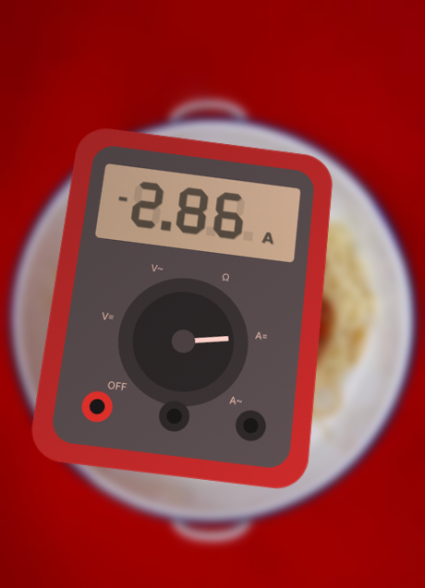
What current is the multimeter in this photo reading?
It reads -2.86 A
